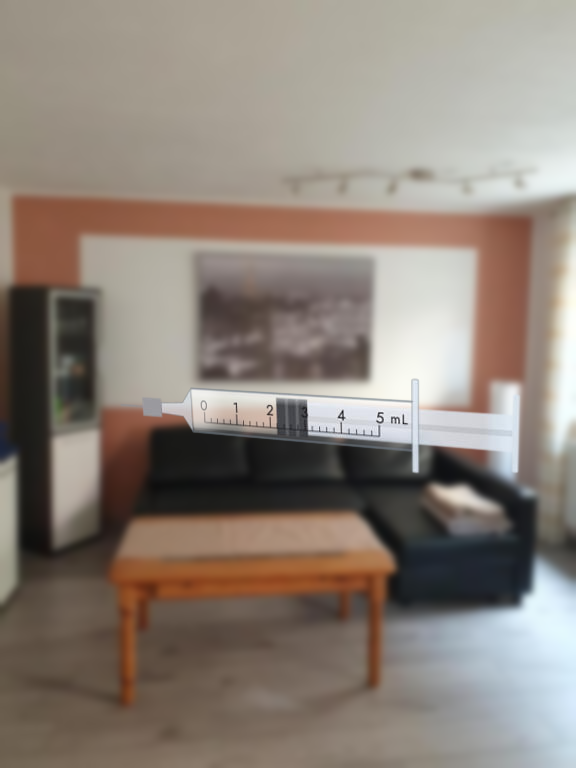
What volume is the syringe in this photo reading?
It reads 2.2 mL
